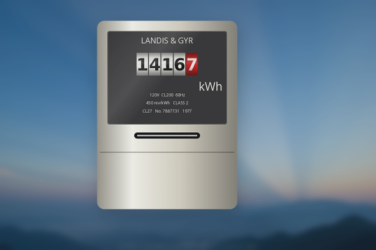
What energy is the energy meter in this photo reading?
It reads 1416.7 kWh
